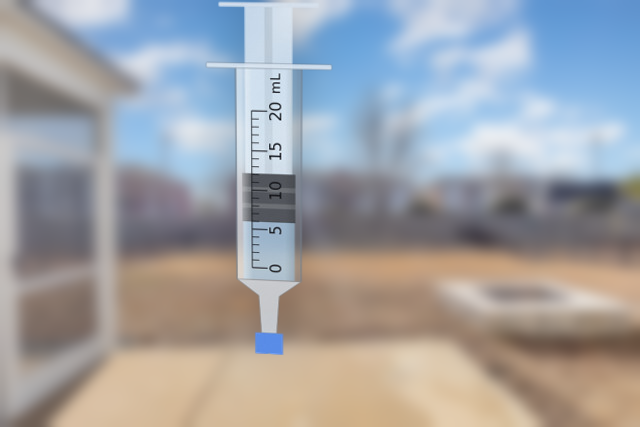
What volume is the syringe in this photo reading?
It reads 6 mL
